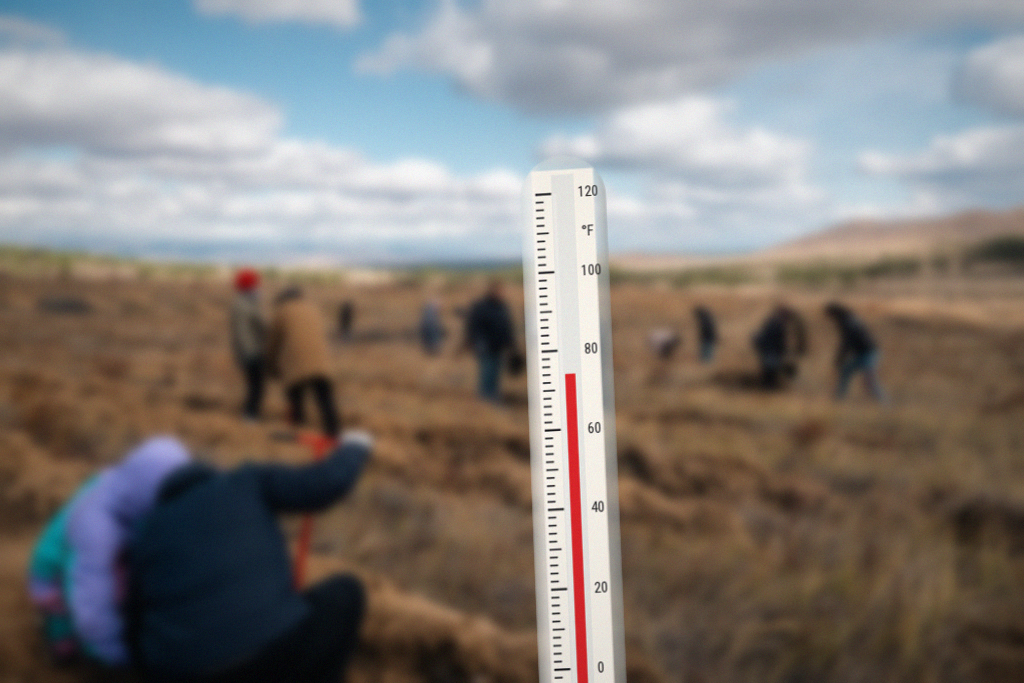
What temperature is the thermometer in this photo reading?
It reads 74 °F
